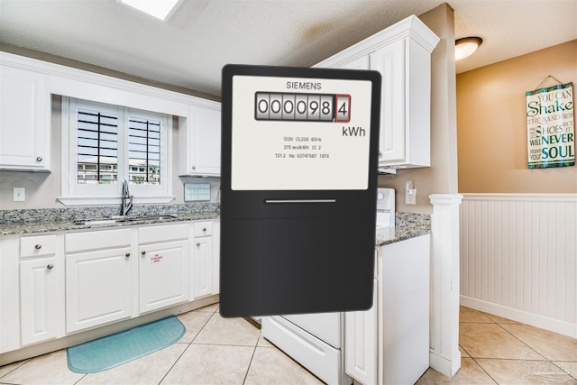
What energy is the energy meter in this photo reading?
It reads 98.4 kWh
